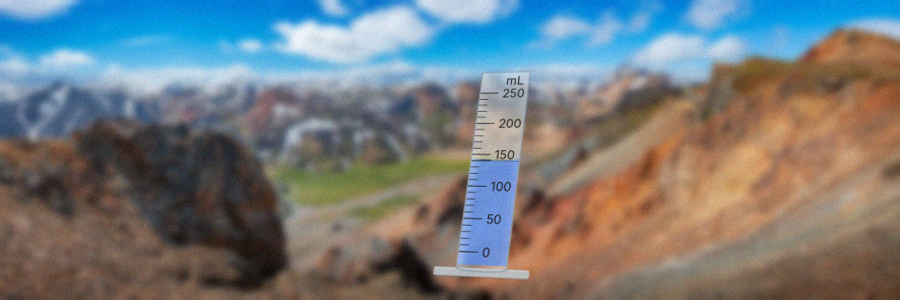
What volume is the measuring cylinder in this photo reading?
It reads 140 mL
